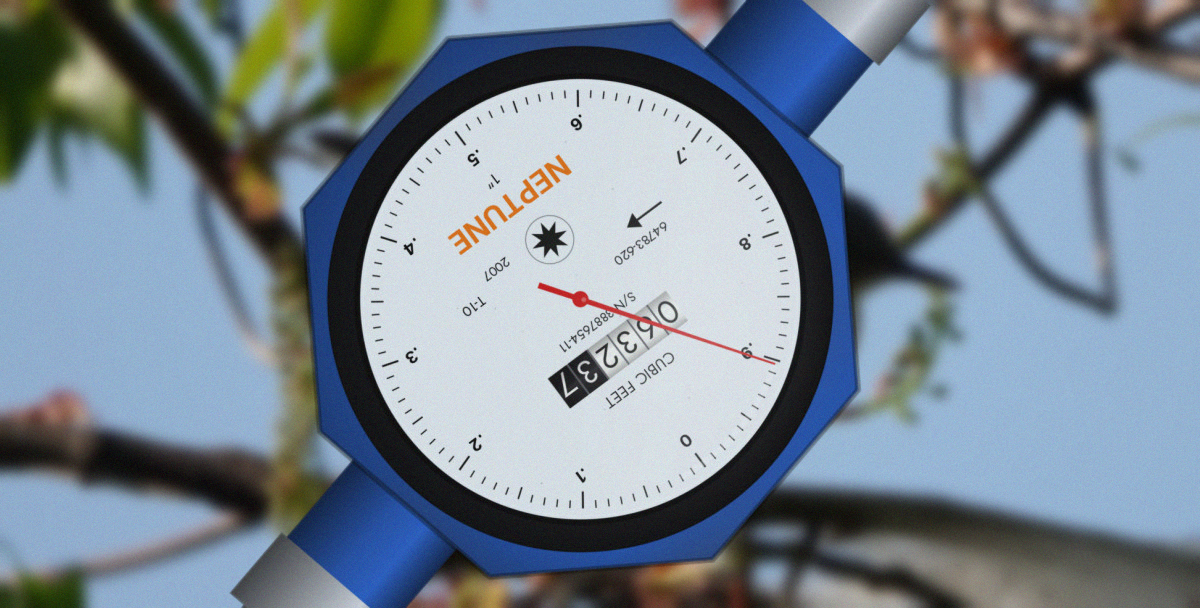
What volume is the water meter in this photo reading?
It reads 63236.90 ft³
